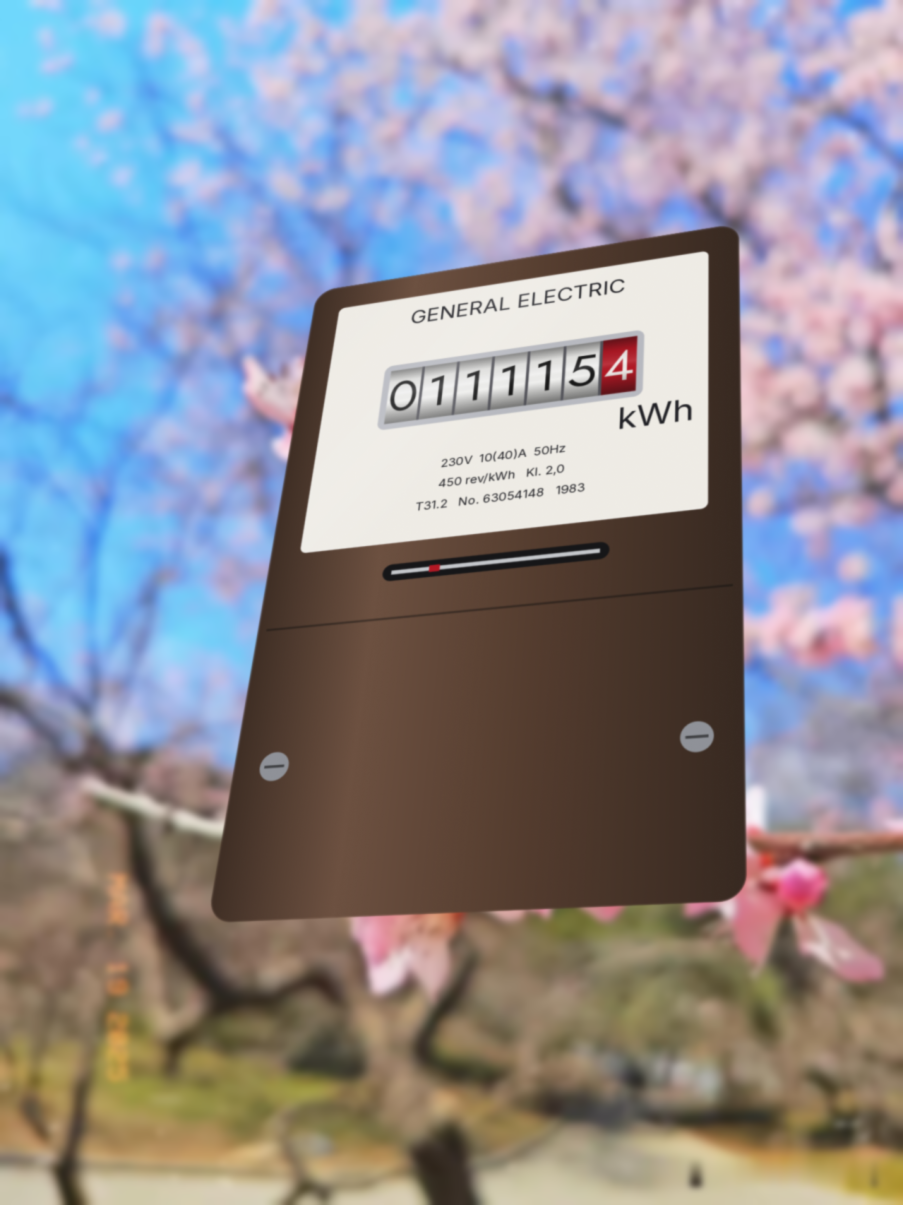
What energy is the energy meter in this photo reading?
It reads 11115.4 kWh
